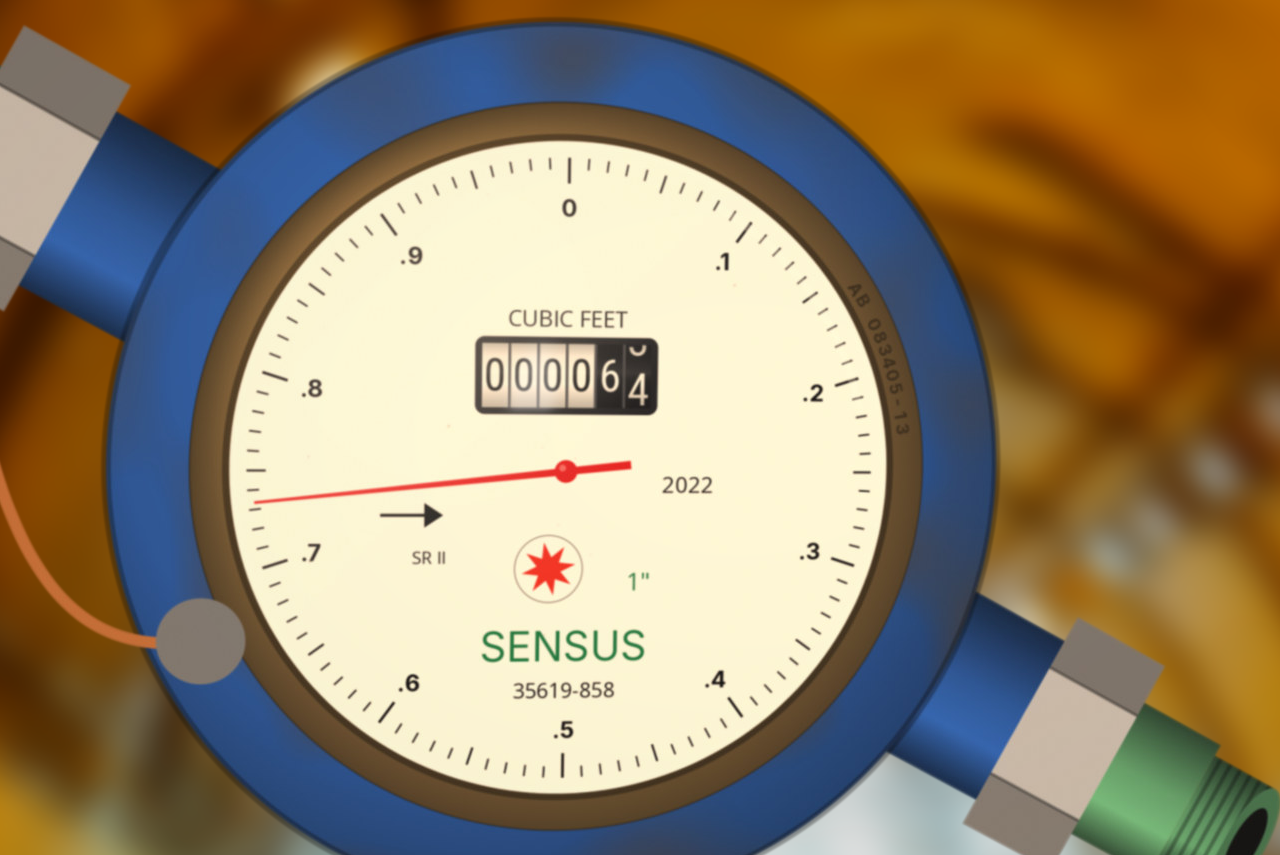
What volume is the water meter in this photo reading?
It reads 63.73 ft³
